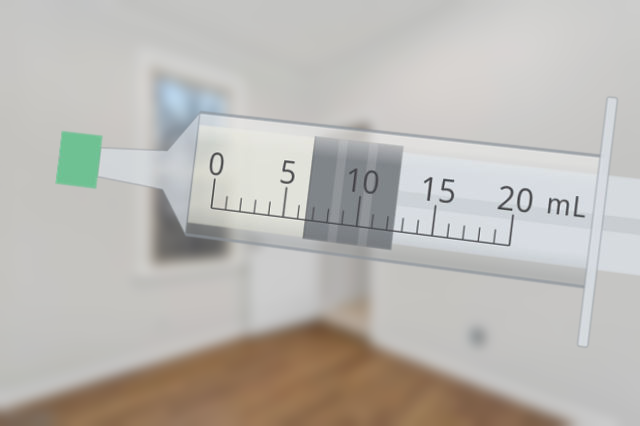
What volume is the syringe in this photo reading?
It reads 6.5 mL
